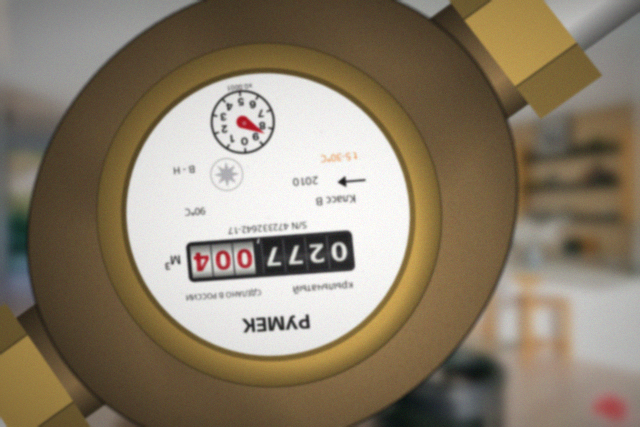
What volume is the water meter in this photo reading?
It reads 277.0048 m³
